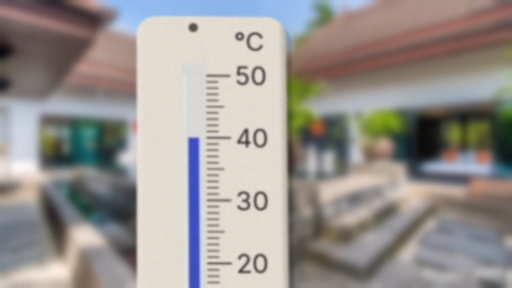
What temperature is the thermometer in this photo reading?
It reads 40 °C
